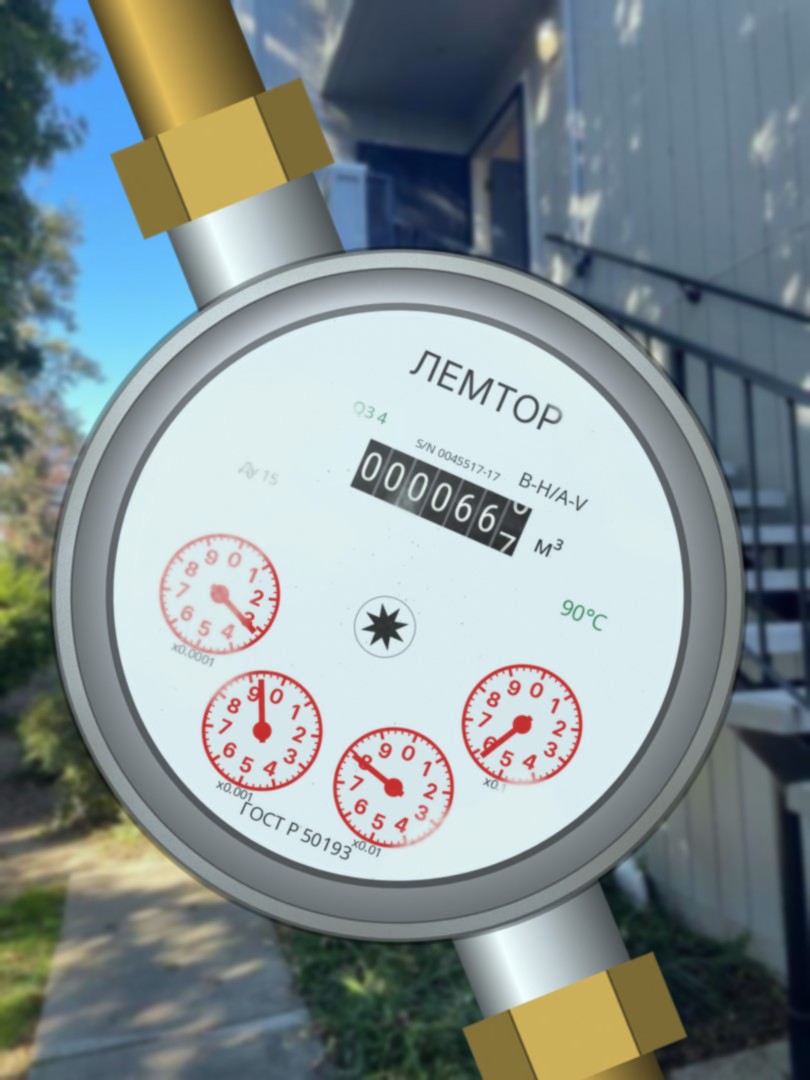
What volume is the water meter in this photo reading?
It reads 666.5793 m³
